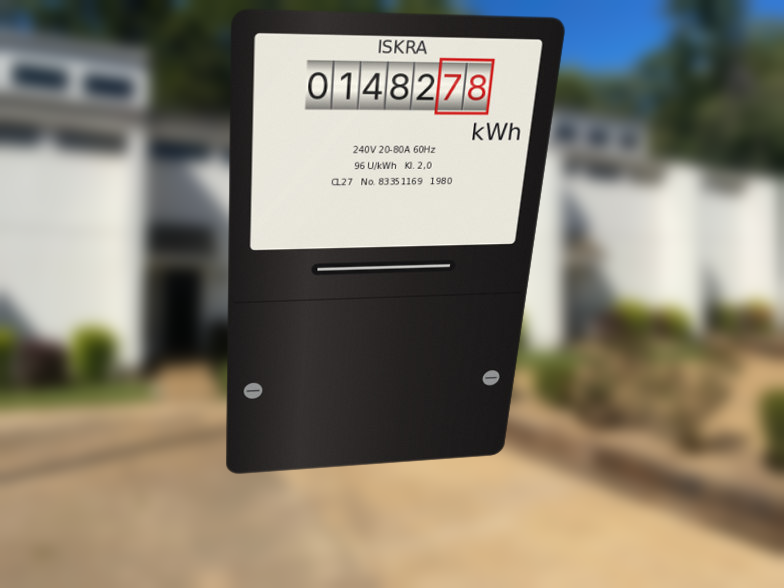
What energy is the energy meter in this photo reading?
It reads 1482.78 kWh
